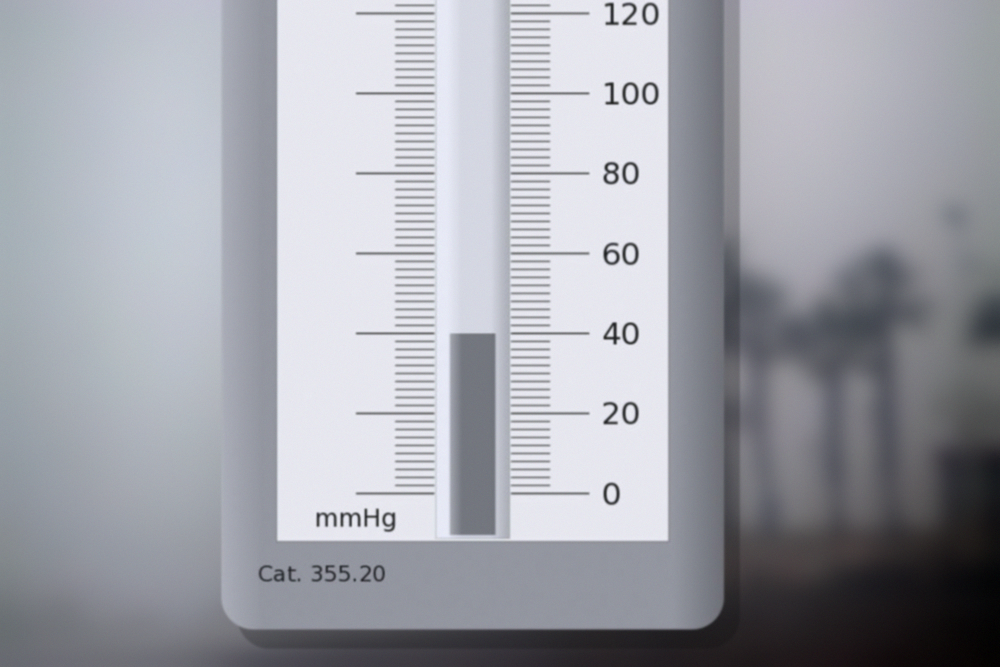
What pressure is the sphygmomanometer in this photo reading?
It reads 40 mmHg
